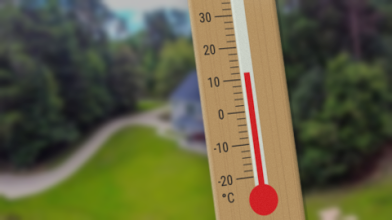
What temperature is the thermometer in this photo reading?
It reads 12 °C
